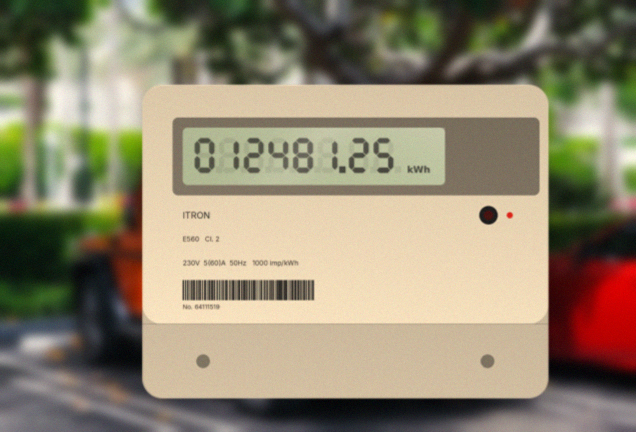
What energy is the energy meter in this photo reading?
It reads 12481.25 kWh
